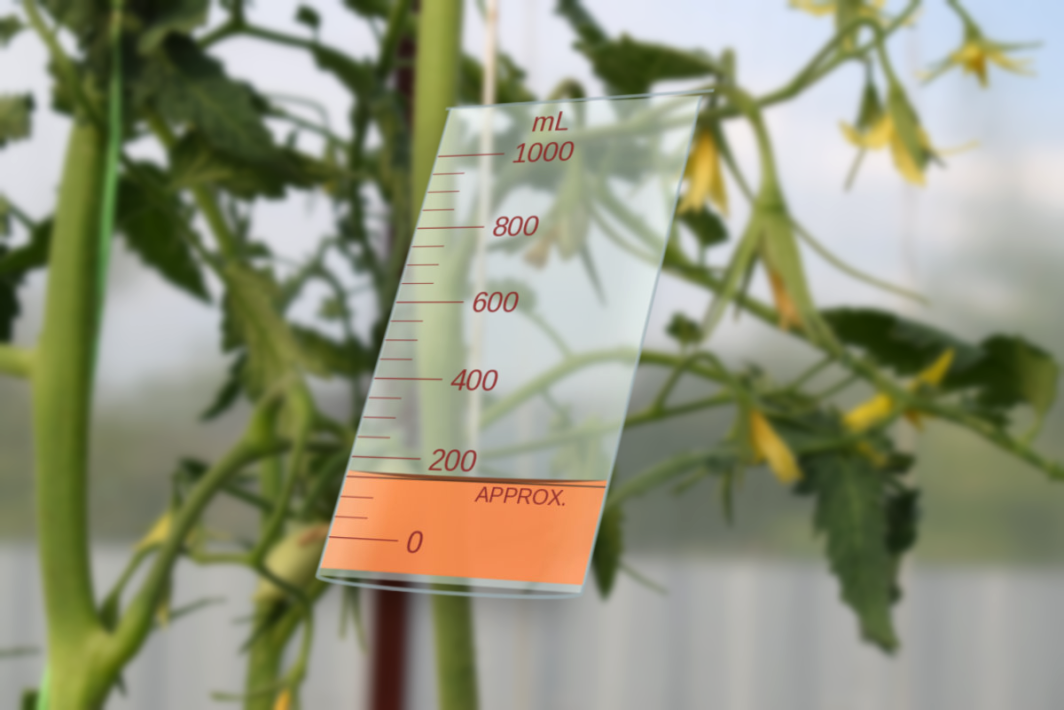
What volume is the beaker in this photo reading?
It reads 150 mL
